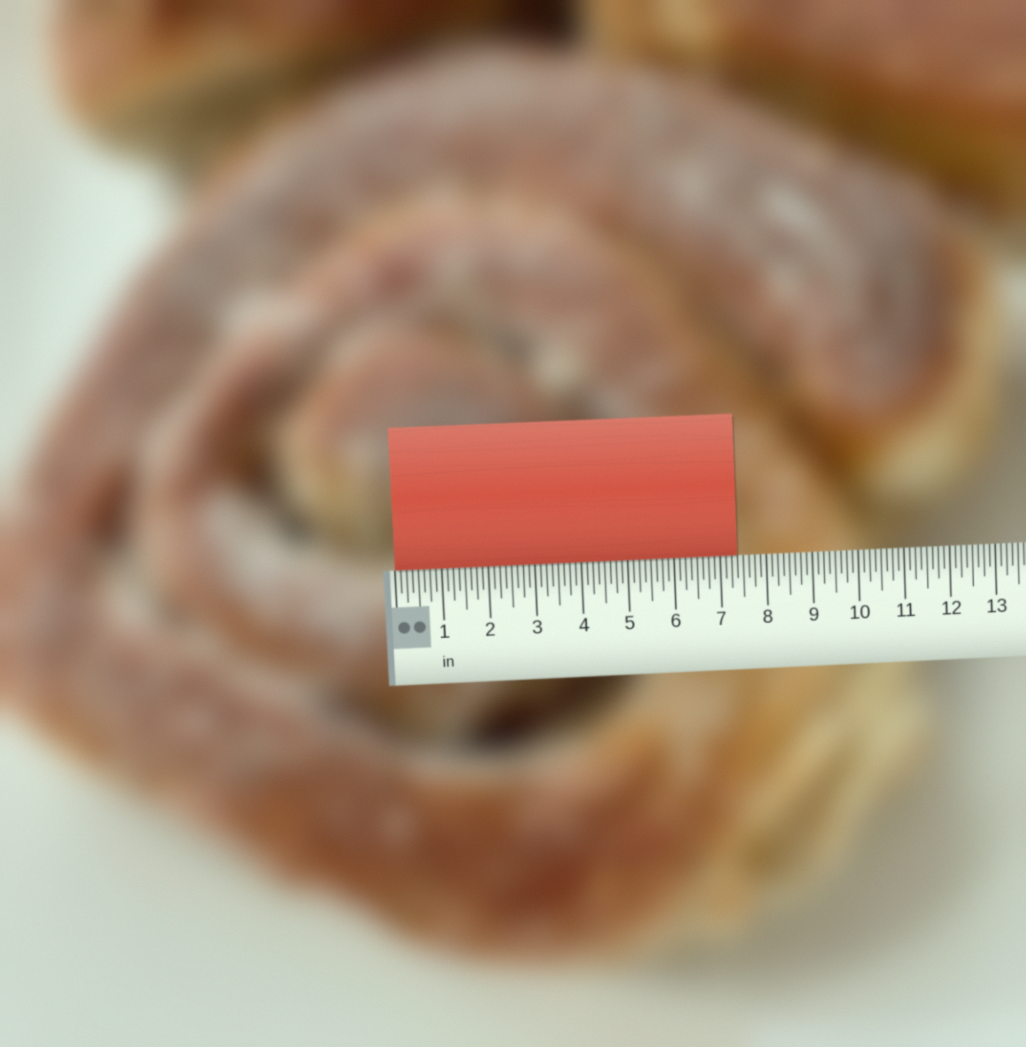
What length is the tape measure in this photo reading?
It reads 7.375 in
